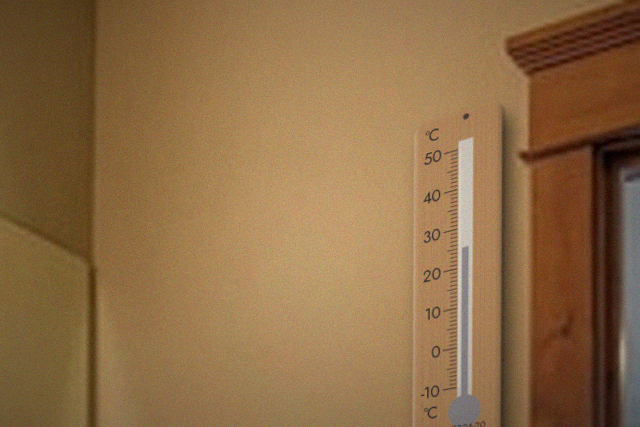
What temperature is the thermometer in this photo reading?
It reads 25 °C
